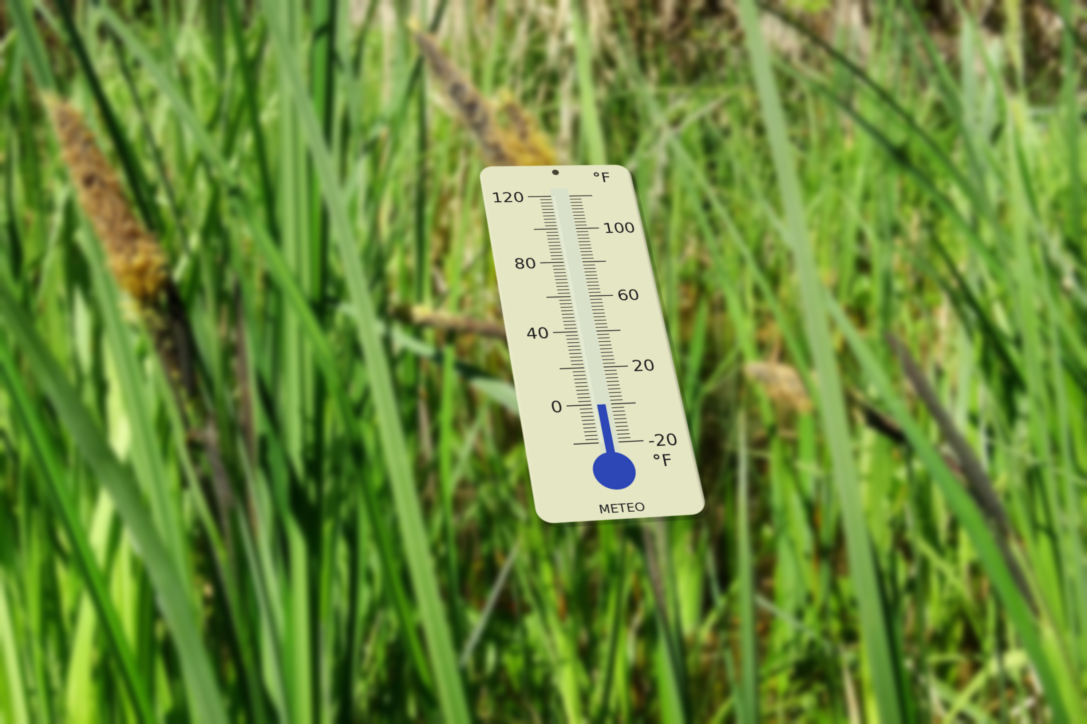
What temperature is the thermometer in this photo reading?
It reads 0 °F
